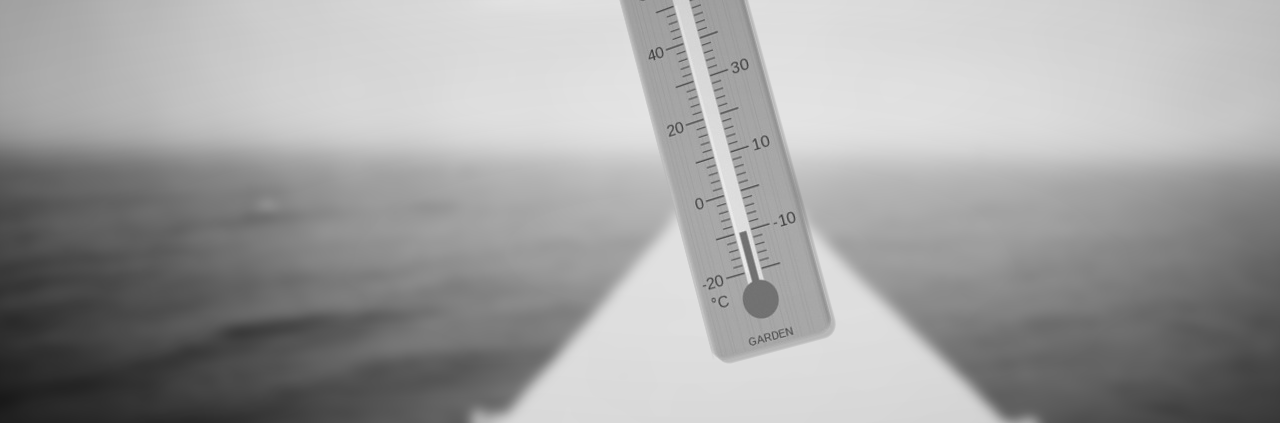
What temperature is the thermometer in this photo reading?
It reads -10 °C
